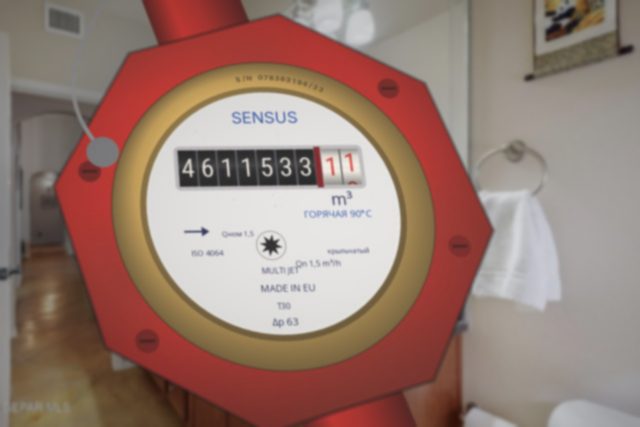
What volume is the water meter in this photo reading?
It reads 4611533.11 m³
